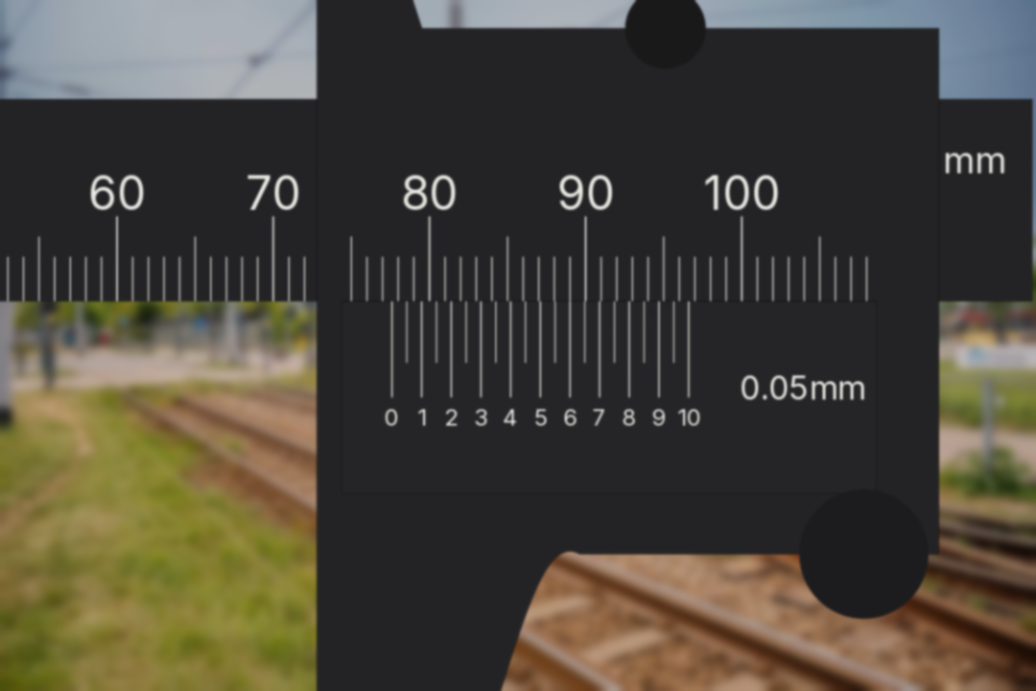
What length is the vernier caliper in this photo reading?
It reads 77.6 mm
